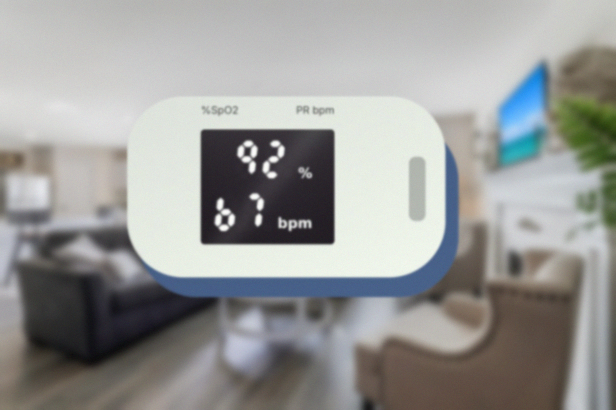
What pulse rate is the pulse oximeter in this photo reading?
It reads 67 bpm
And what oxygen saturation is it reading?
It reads 92 %
